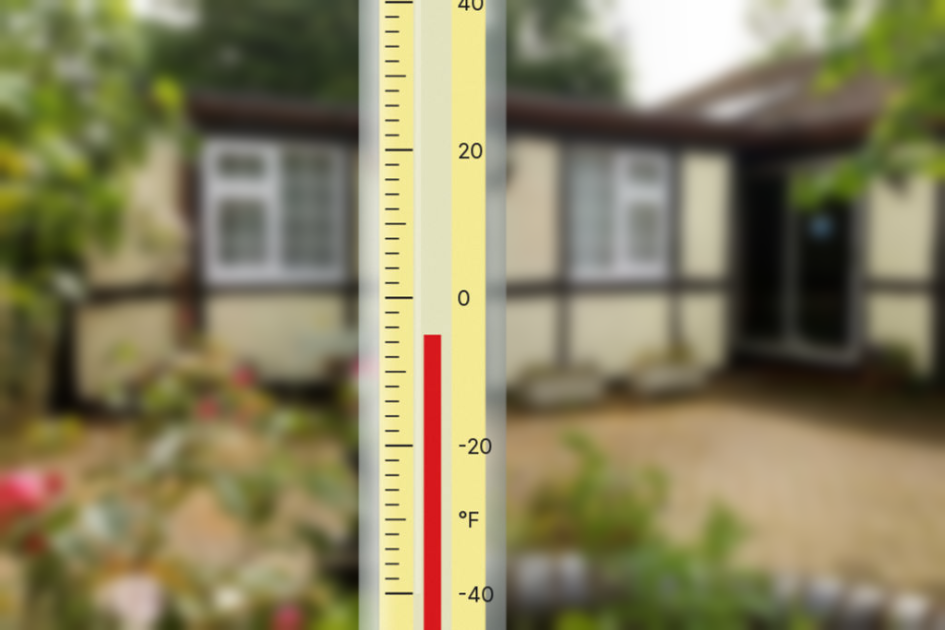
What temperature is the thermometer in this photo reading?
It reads -5 °F
